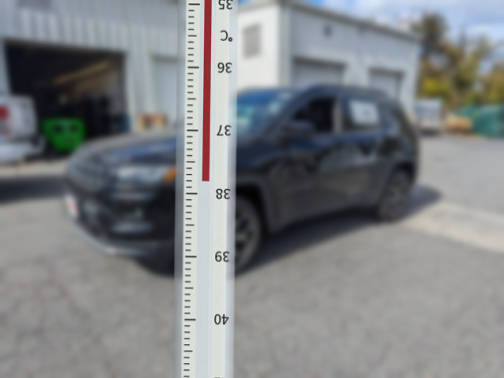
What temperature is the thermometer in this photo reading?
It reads 37.8 °C
